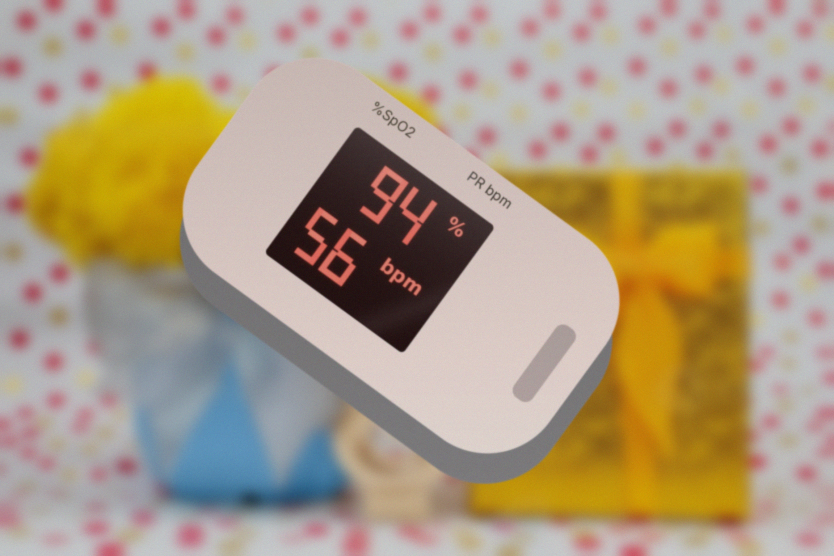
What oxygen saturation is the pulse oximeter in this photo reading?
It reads 94 %
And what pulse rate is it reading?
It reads 56 bpm
